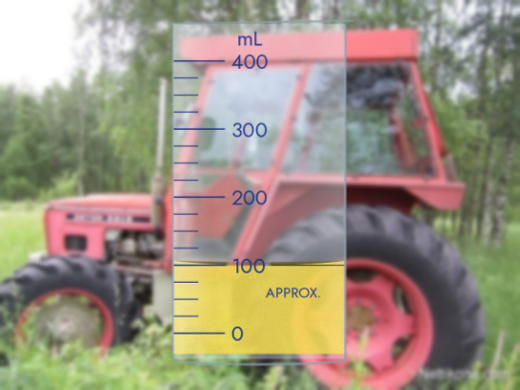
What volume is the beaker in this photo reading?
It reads 100 mL
